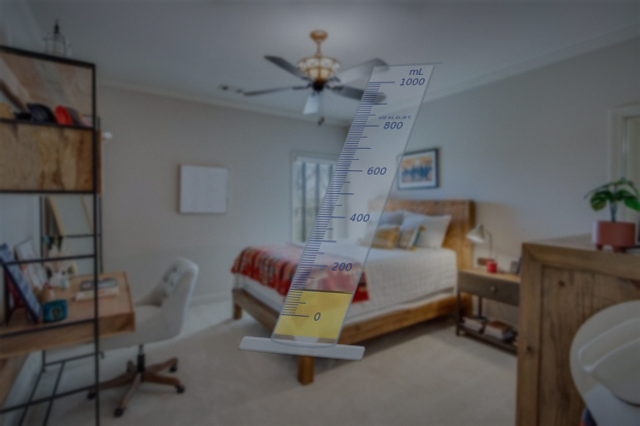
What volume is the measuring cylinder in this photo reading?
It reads 100 mL
